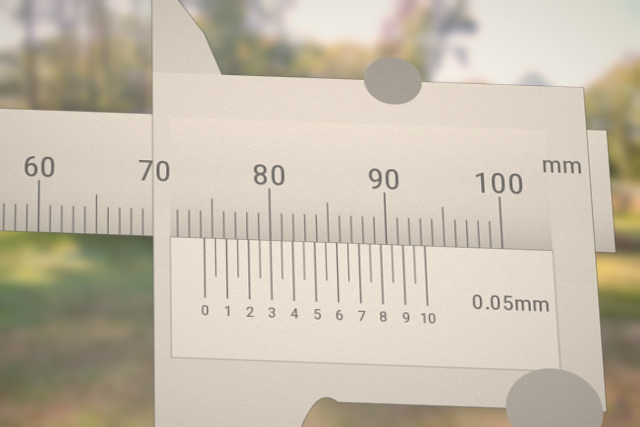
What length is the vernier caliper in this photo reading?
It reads 74.3 mm
